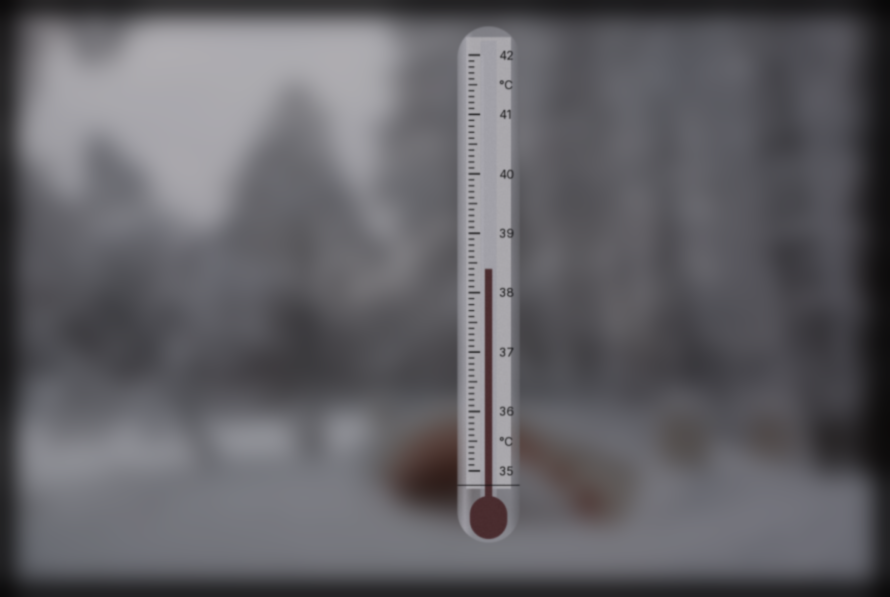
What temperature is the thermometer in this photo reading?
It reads 38.4 °C
